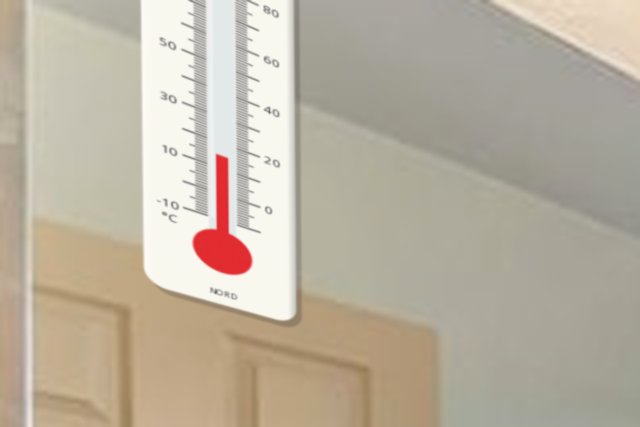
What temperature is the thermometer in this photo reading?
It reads 15 °C
